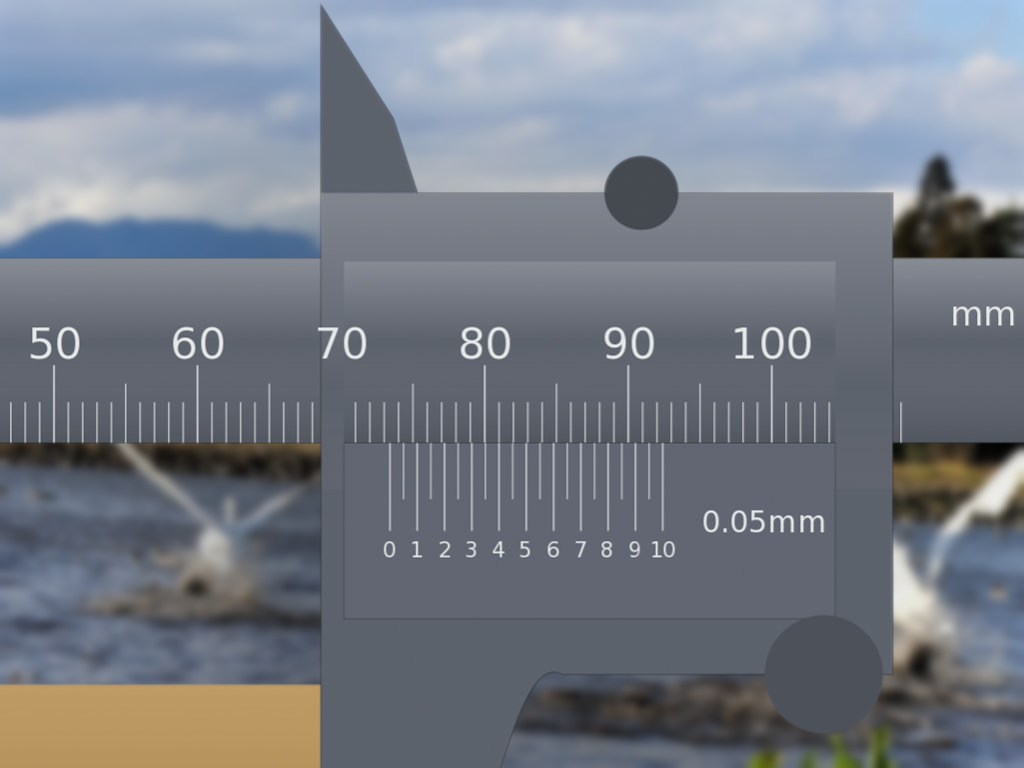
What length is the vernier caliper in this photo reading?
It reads 73.4 mm
